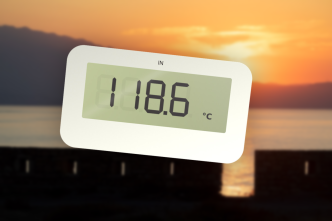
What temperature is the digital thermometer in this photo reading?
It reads 118.6 °C
